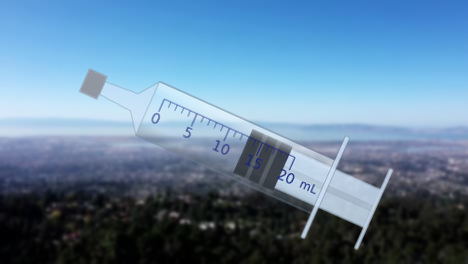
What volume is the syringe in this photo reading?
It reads 13 mL
